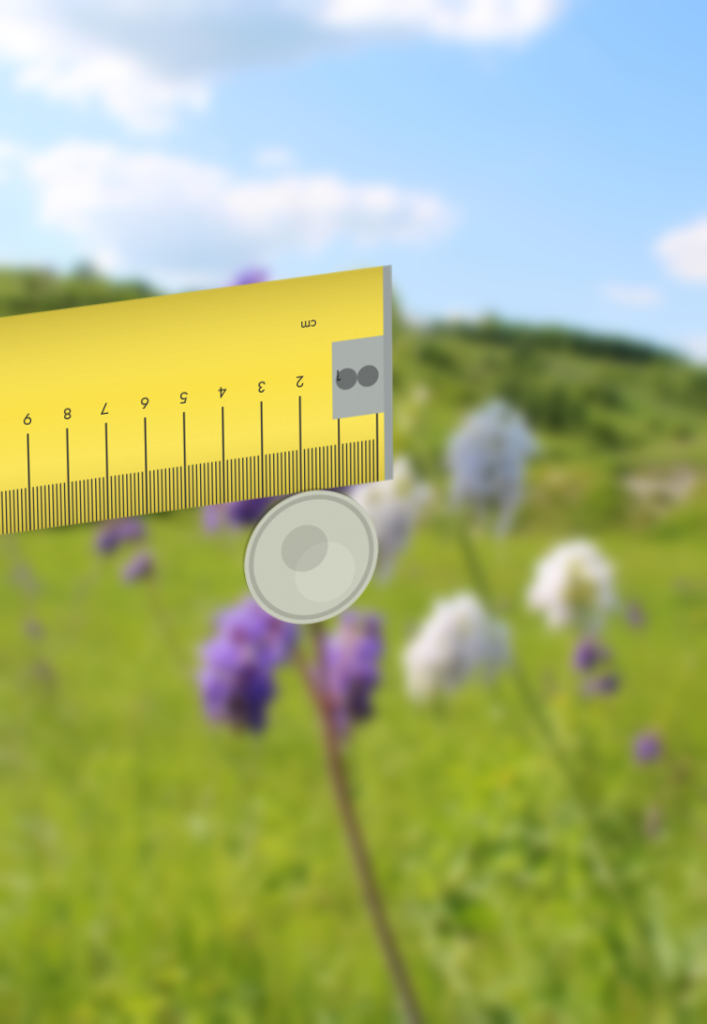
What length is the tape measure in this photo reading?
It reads 3.5 cm
